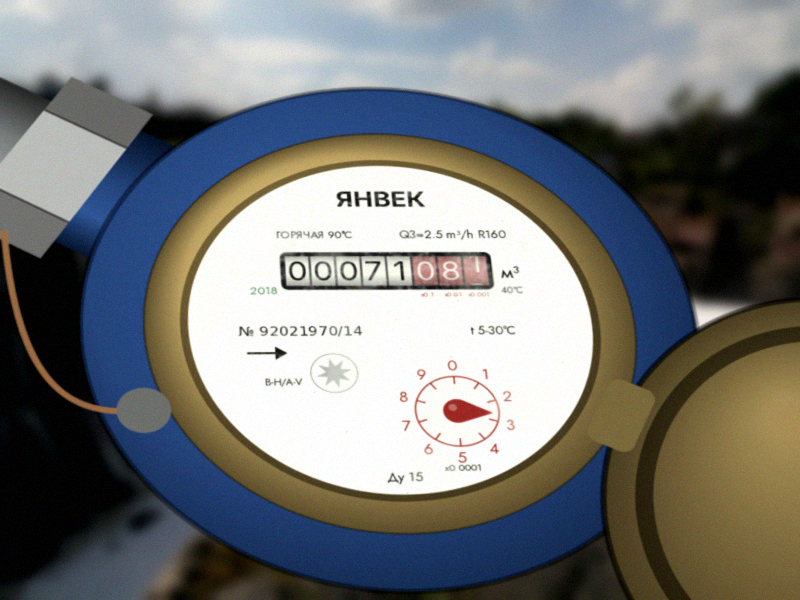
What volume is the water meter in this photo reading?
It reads 71.0812 m³
